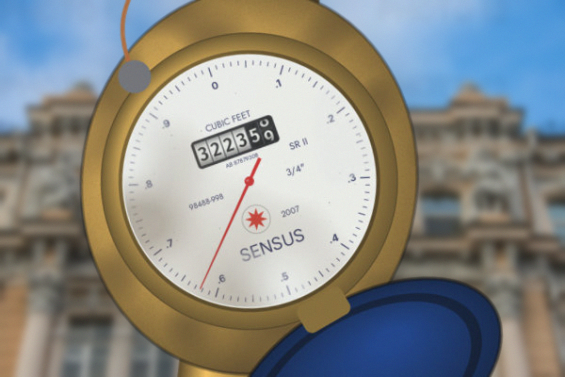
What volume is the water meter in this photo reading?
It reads 322358.62 ft³
